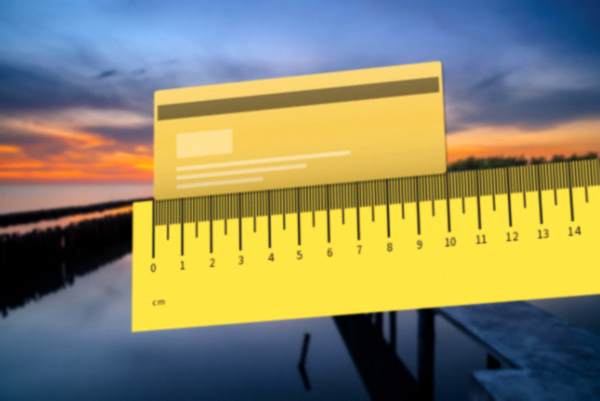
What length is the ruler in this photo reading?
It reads 10 cm
